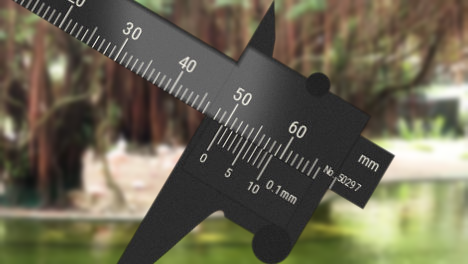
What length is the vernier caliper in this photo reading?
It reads 49.6 mm
